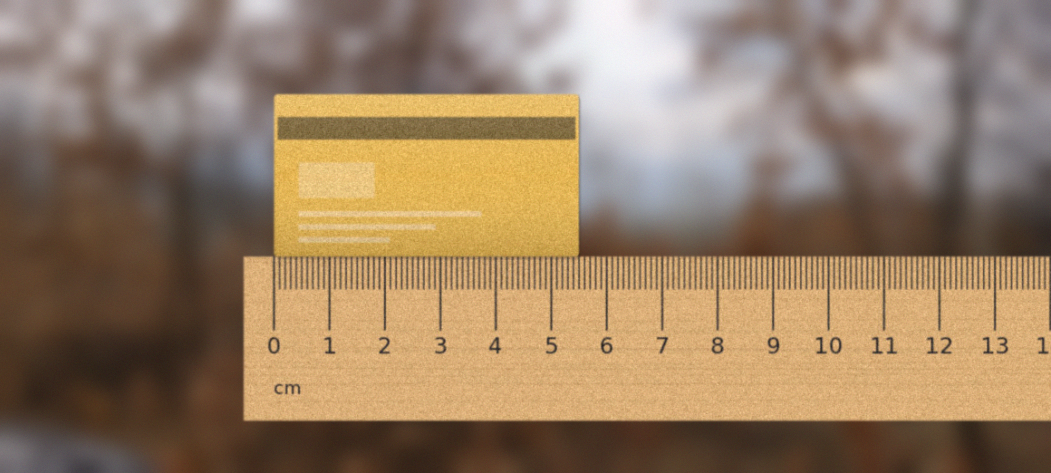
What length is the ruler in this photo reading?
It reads 5.5 cm
